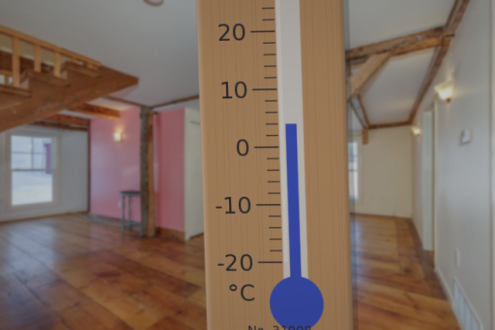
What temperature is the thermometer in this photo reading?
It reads 4 °C
